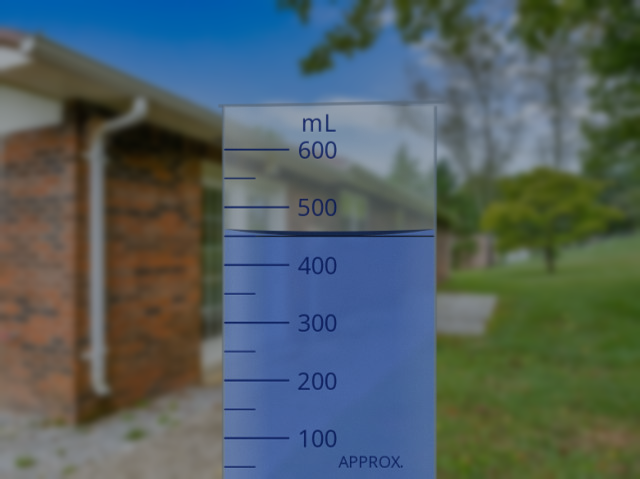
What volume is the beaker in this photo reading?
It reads 450 mL
